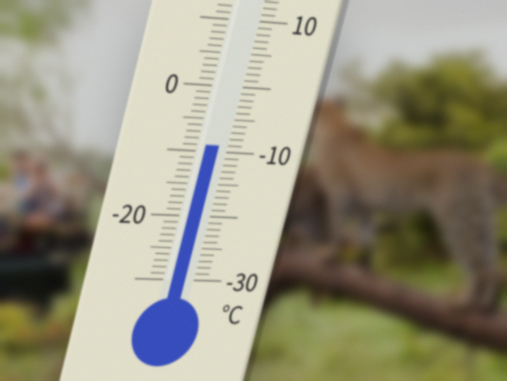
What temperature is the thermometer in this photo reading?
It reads -9 °C
